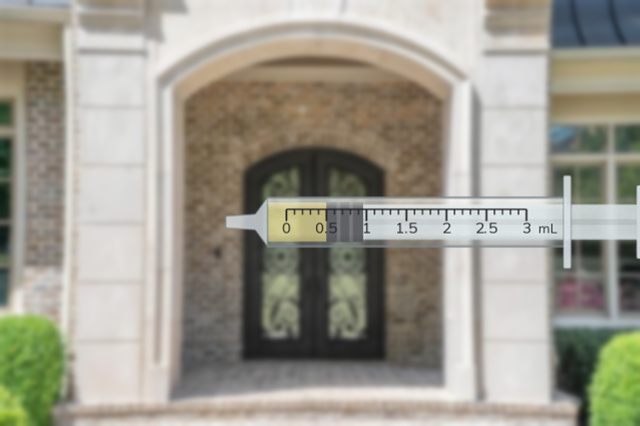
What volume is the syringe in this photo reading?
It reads 0.5 mL
